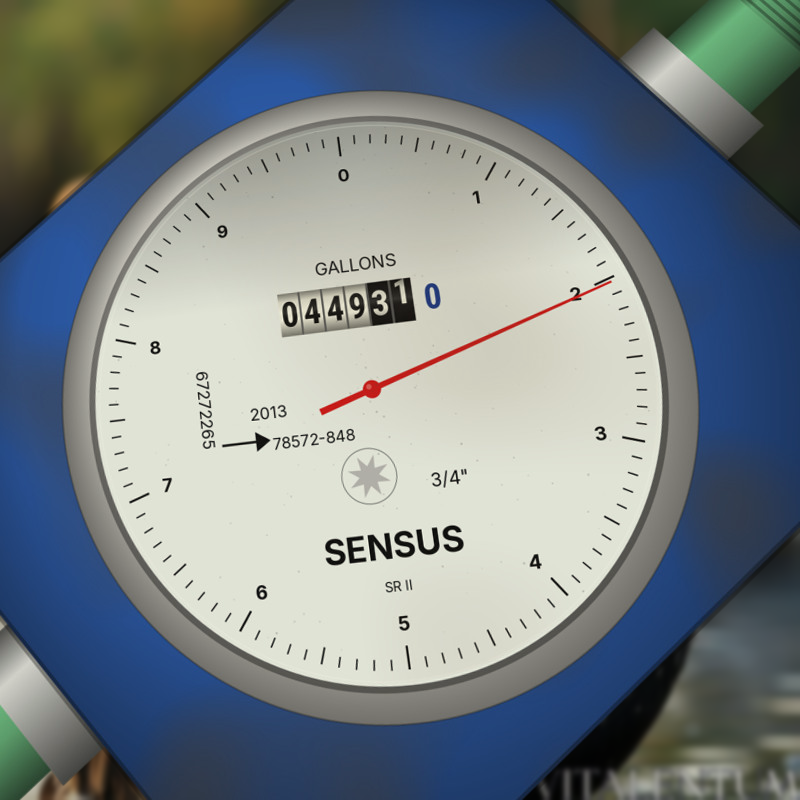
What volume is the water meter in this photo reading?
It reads 449312.0 gal
